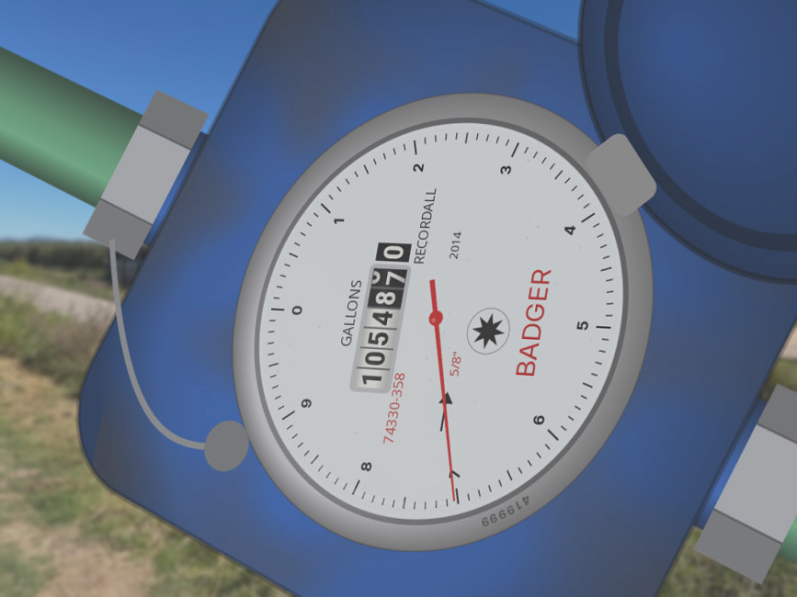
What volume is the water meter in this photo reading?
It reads 1054867.0 gal
